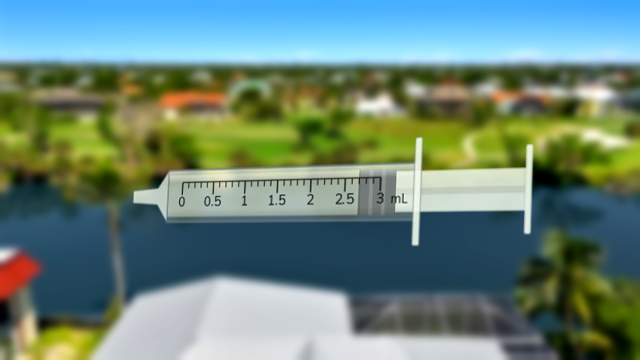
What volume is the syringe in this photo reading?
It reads 2.7 mL
